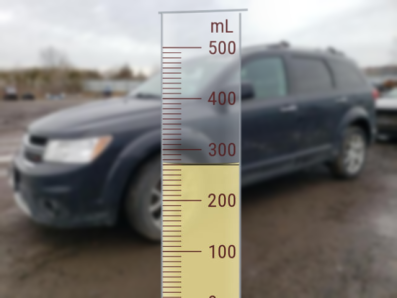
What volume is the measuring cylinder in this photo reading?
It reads 270 mL
